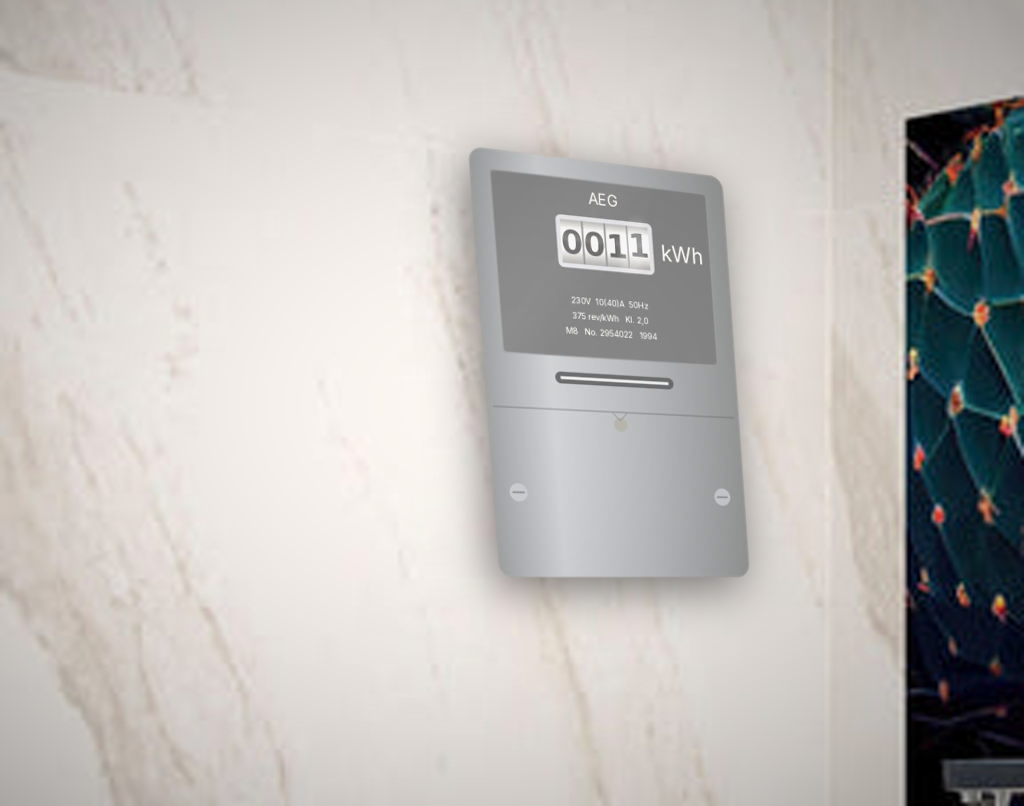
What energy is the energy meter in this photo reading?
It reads 11 kWh
